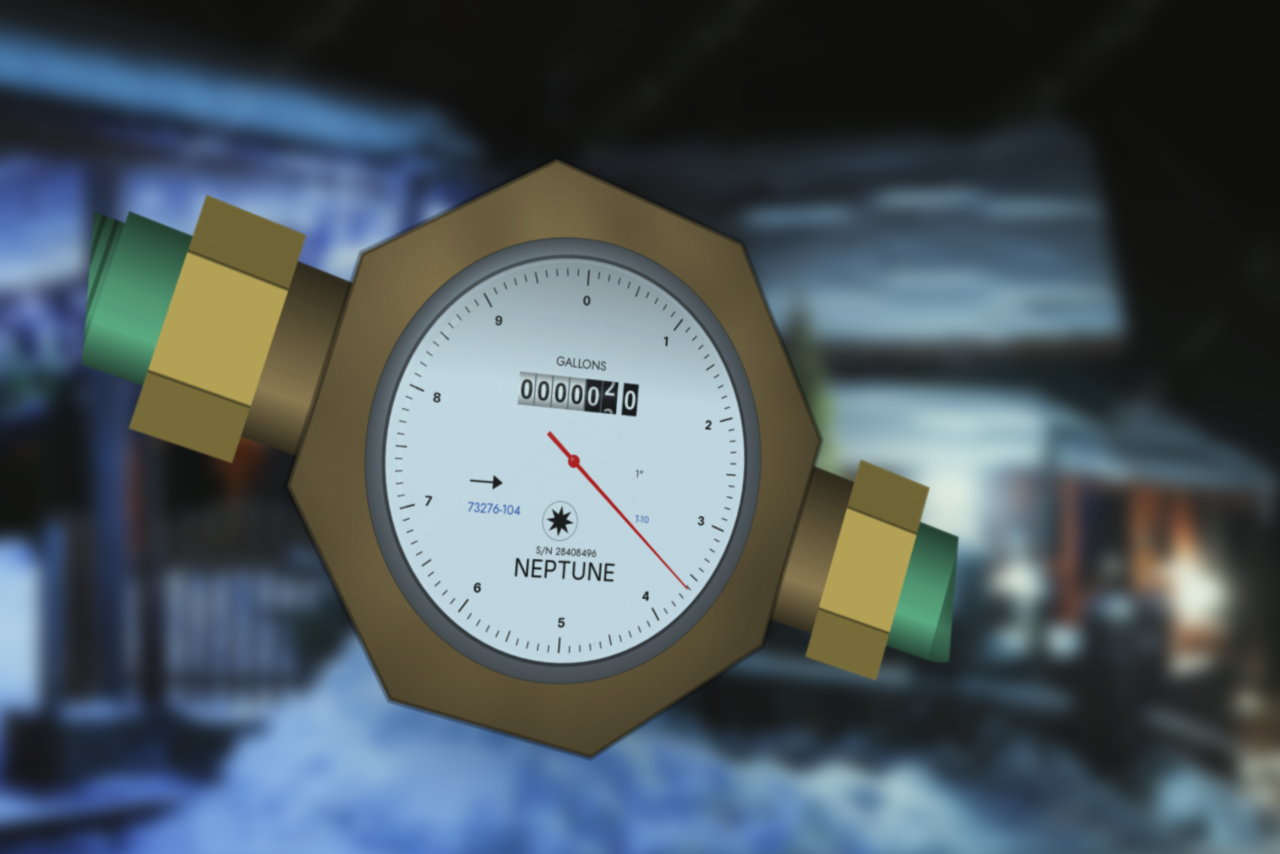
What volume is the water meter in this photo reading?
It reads 23.6 gal
